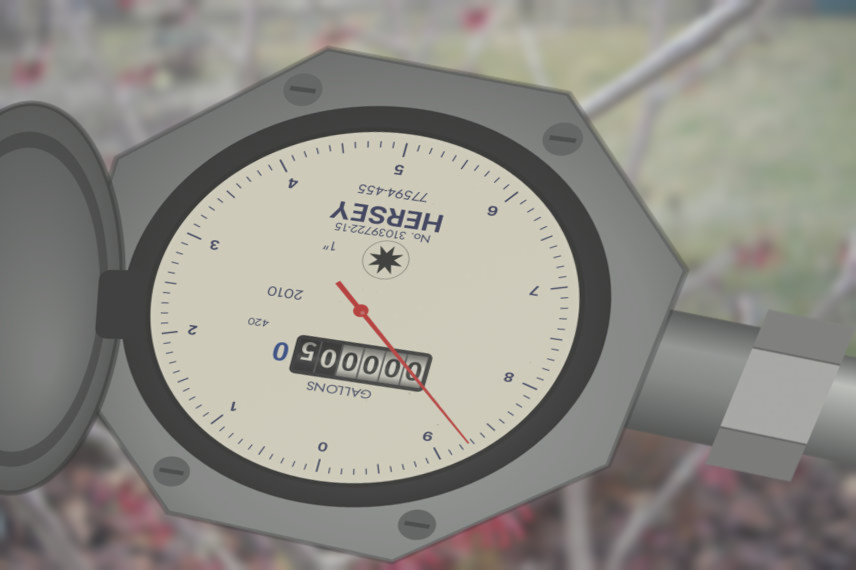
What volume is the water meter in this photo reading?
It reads 48.7 gal
